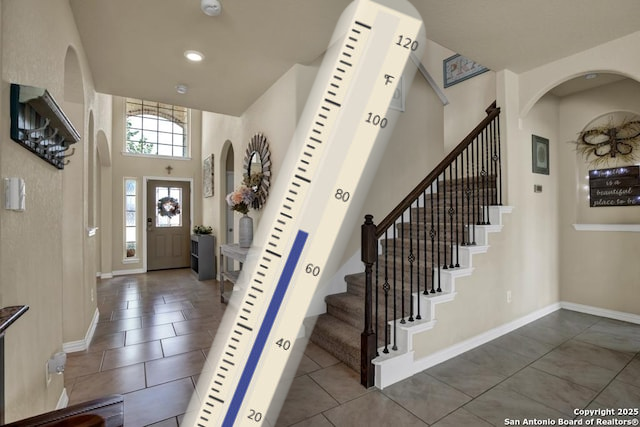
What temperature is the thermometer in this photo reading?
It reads 68 °F
